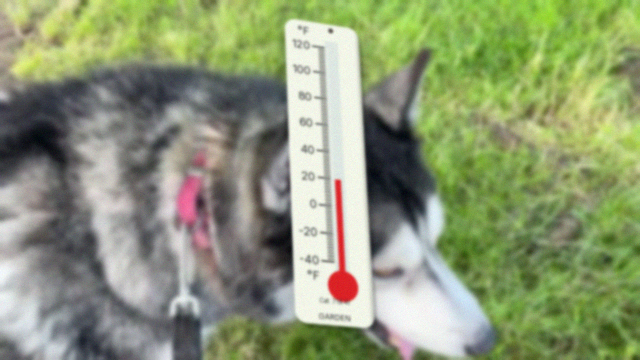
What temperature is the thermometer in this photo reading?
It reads 20 °F
